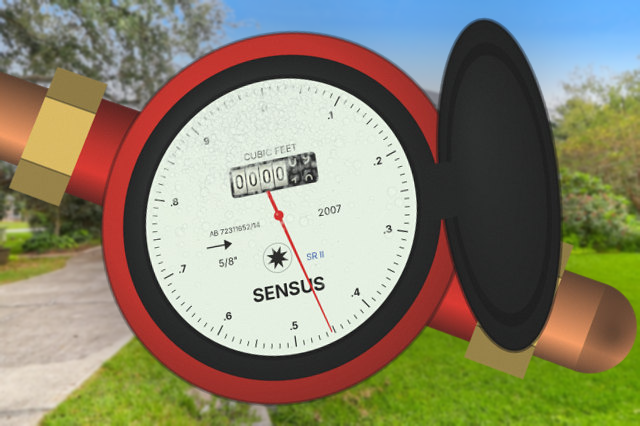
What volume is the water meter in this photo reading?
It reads 9.45 ft³
